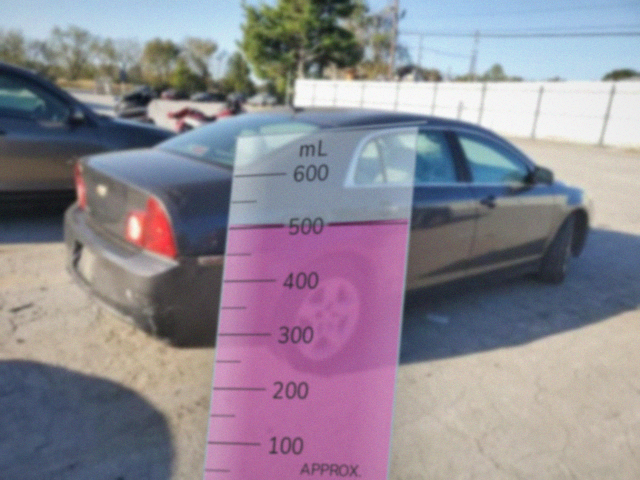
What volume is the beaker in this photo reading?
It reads 500 mL
